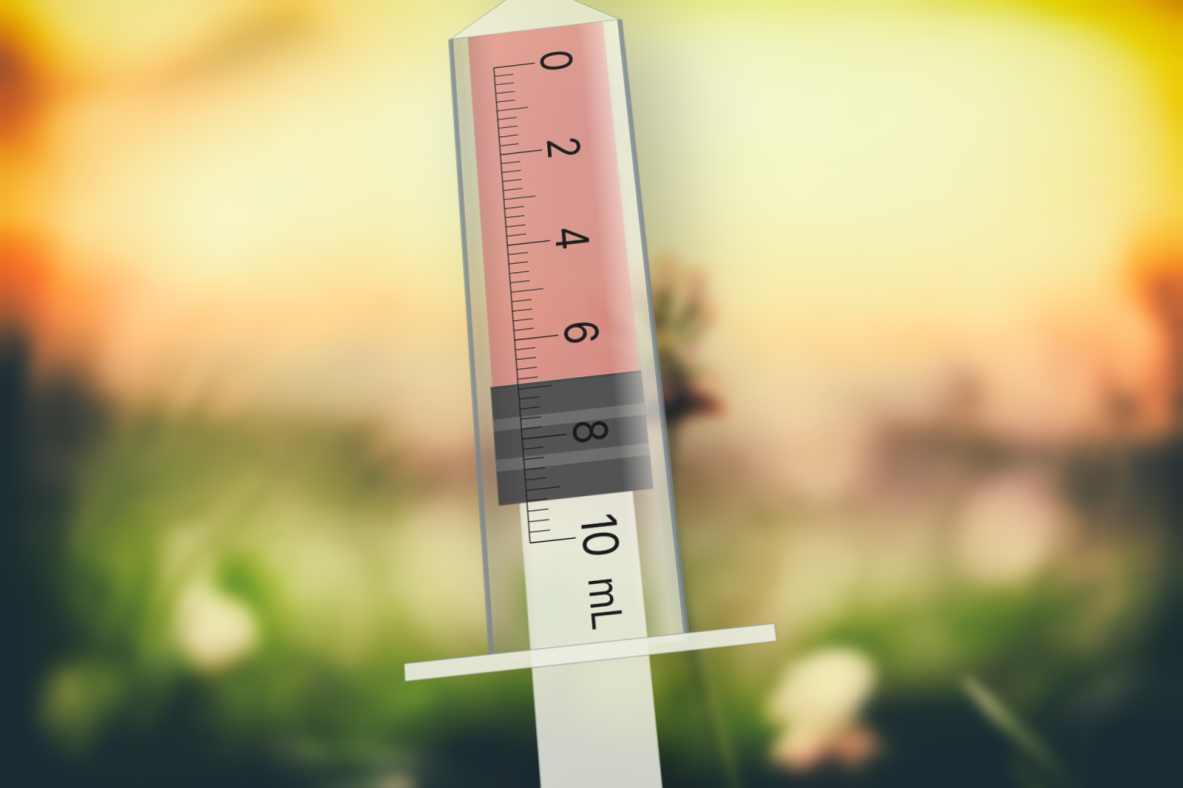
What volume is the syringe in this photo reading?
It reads 6.9 mL
